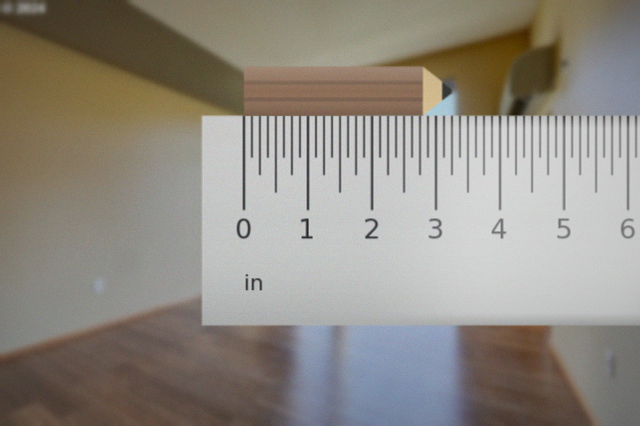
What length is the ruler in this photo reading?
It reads 3.25 in
